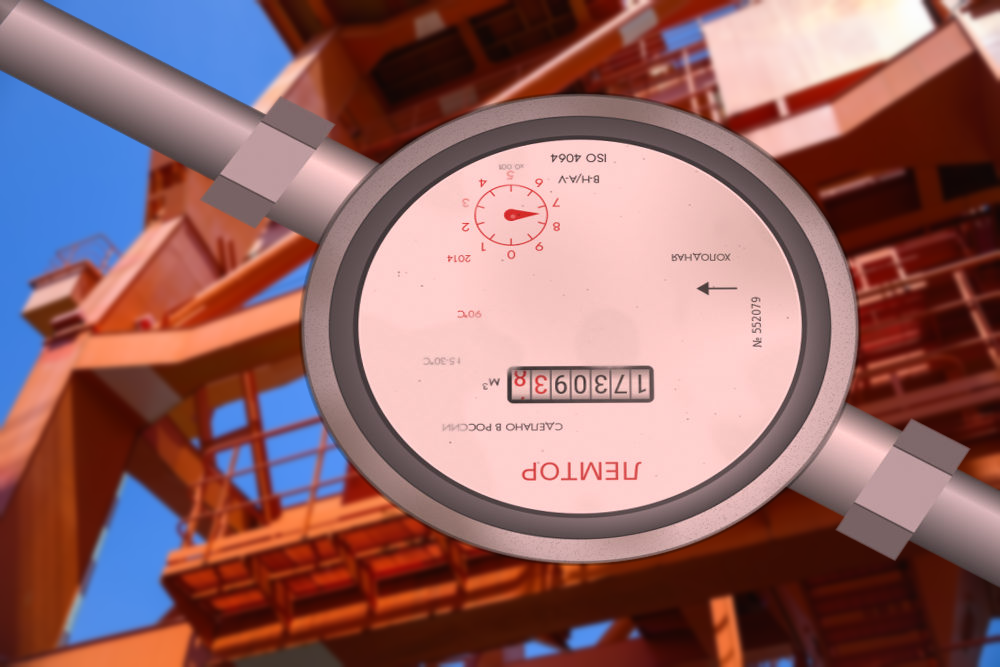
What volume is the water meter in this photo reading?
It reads 17309.377 m³
